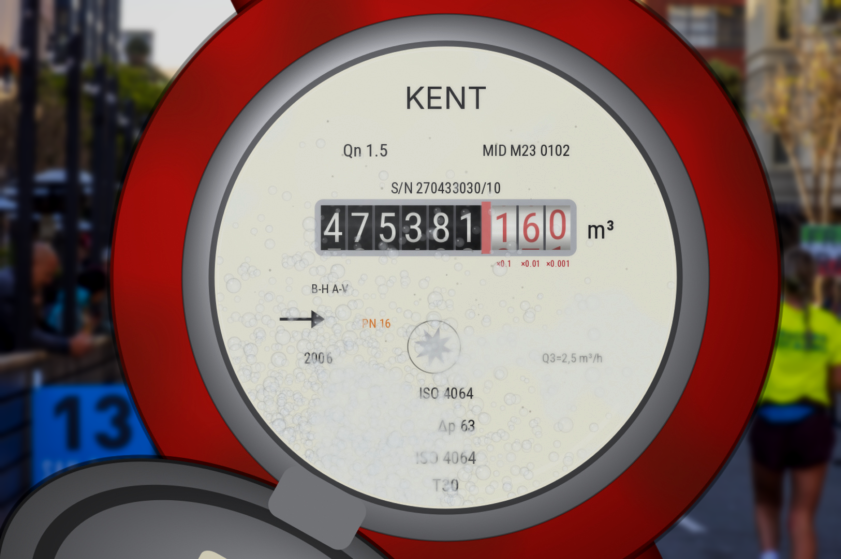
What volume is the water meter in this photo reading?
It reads 475381.160 m³
